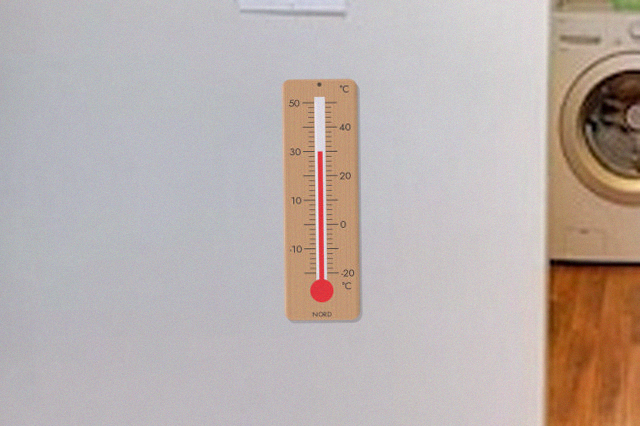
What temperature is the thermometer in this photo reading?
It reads 30 °C
